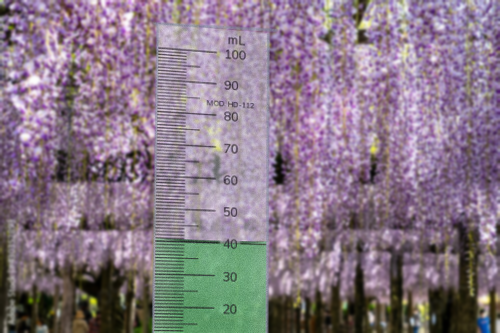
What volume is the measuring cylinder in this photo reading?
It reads 40 mL
